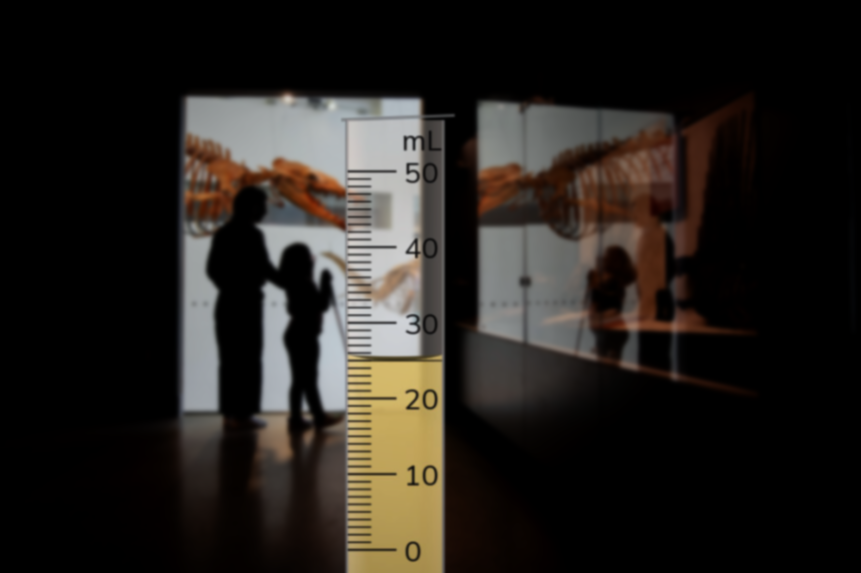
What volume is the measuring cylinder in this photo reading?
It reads 25 mL
